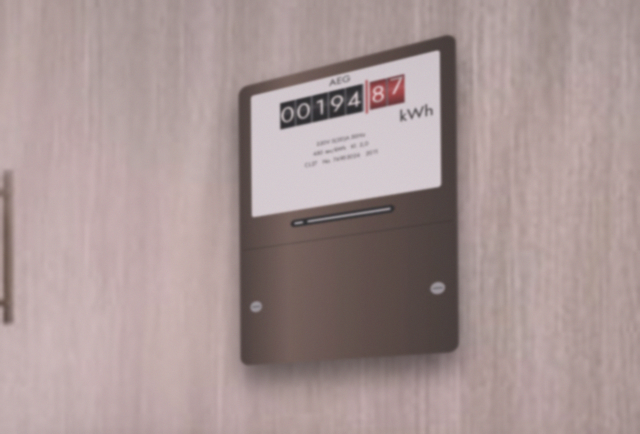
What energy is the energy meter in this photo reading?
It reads 194.87 kWh
